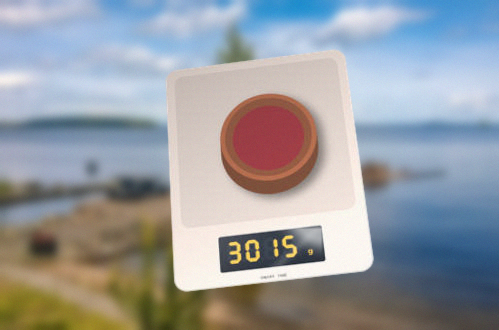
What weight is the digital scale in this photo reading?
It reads 3015 g
